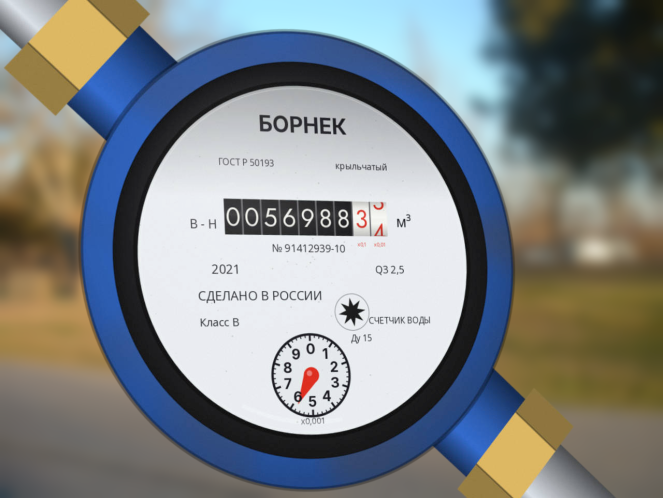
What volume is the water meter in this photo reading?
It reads 56988.335 m³
